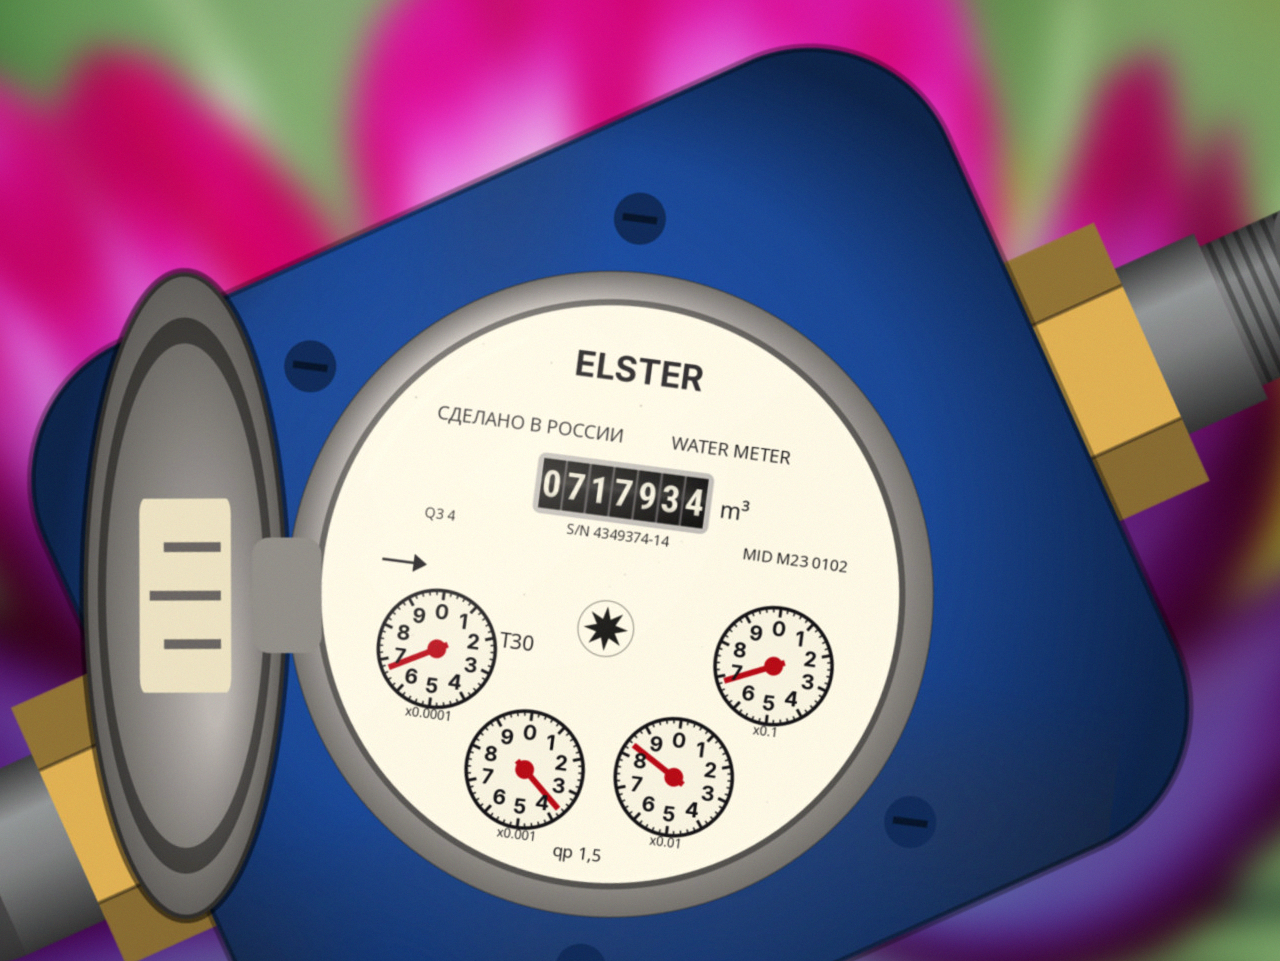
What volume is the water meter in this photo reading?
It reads 717934.6836 m³
